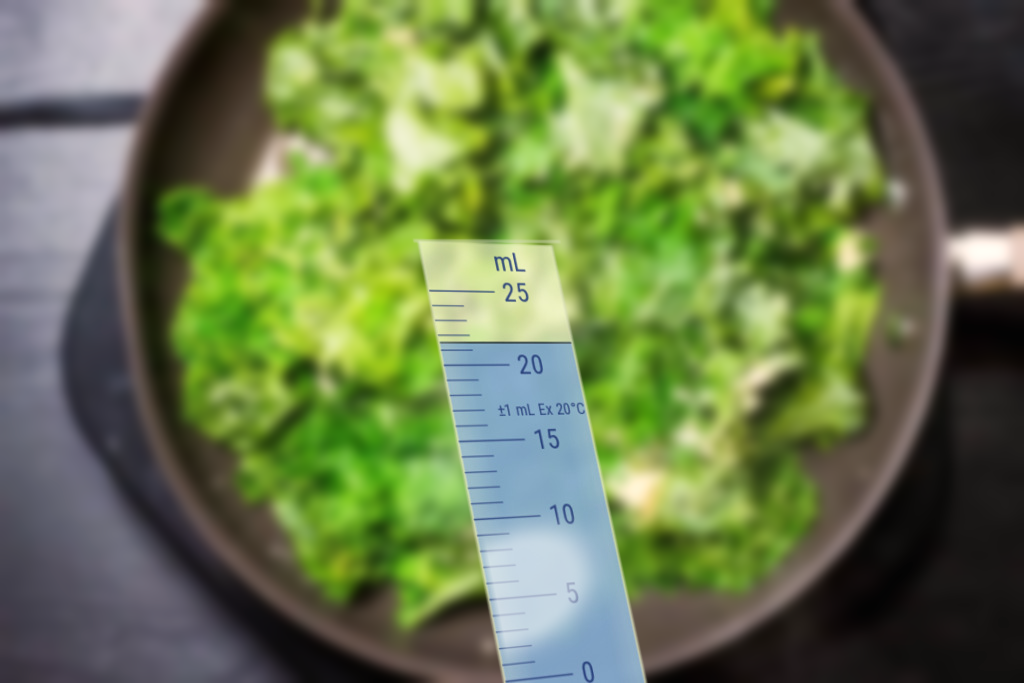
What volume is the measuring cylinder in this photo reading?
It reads 21.5 mL
